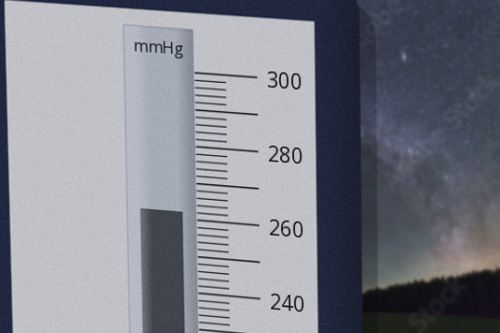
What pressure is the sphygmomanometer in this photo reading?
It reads 262 mmHg
